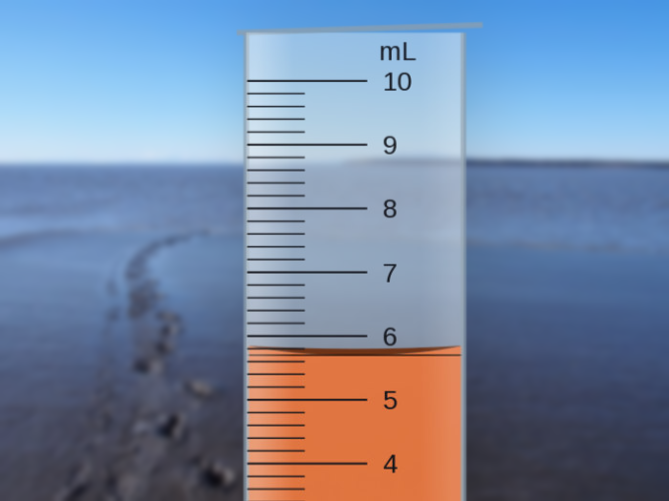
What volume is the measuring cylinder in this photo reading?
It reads 5.7 mL
